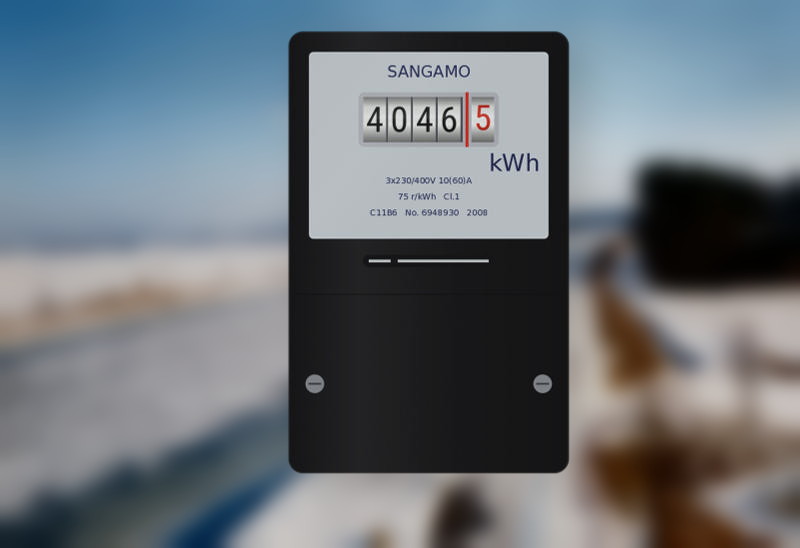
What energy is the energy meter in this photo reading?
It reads 4046.5 kWh
